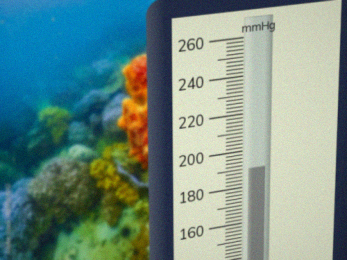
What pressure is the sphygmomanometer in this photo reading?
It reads 190 mmHg
